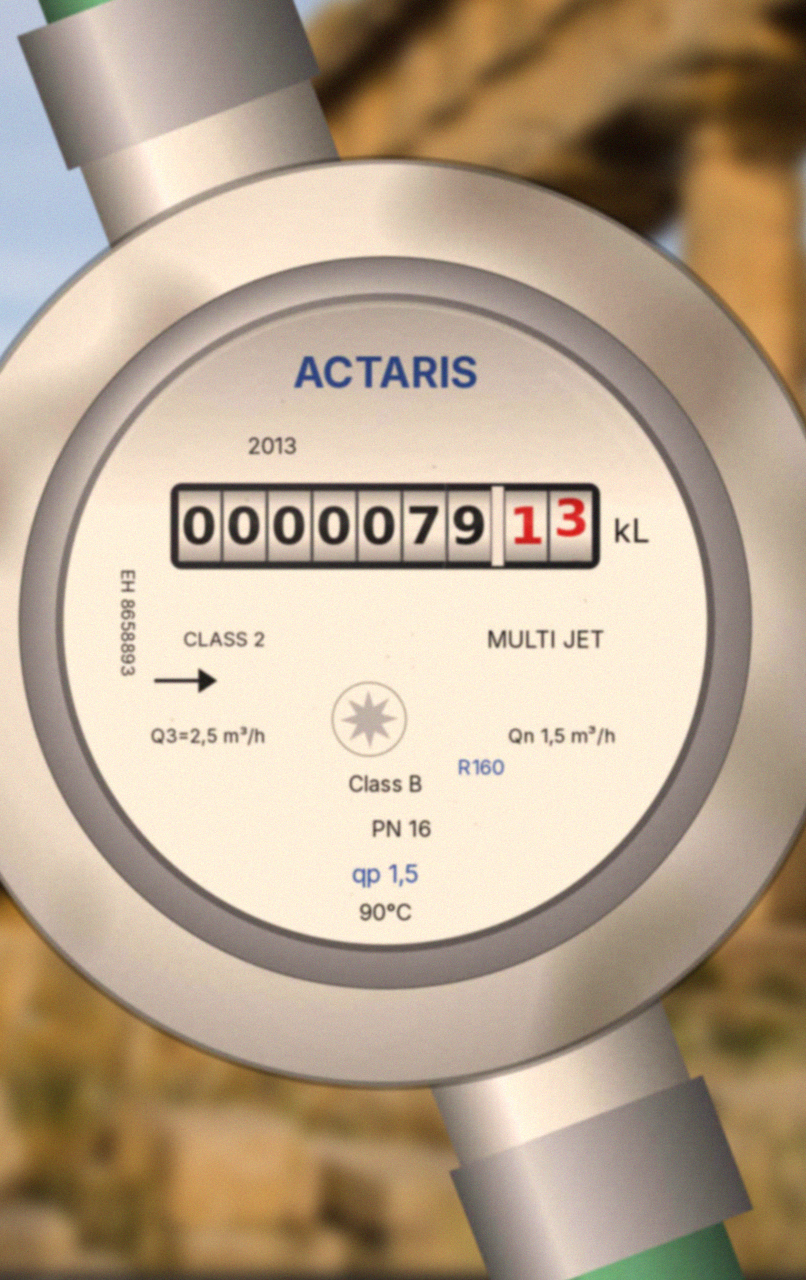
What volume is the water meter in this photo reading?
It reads 79.13 kL
